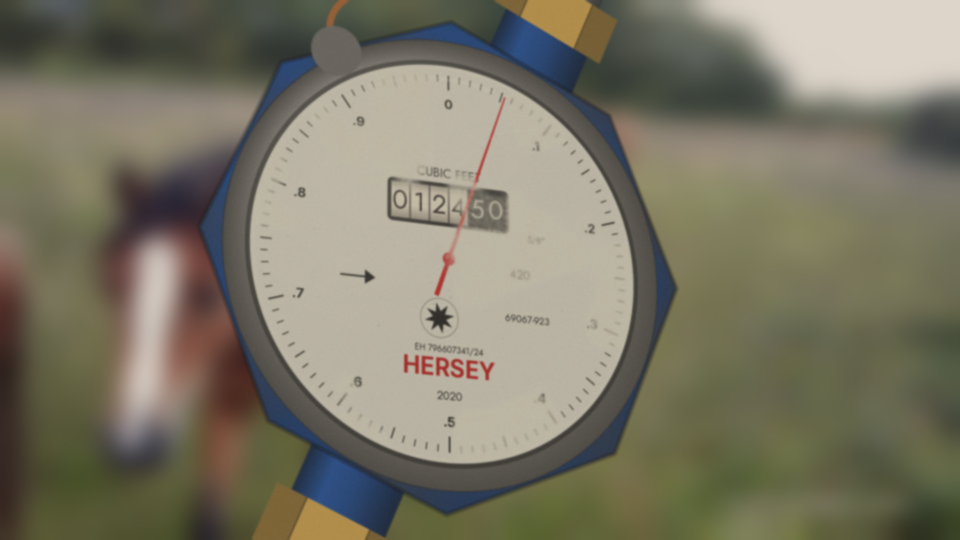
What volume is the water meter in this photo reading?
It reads 12450.05 ft³
